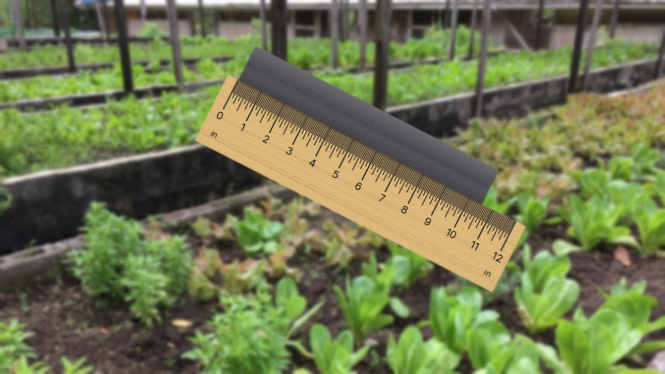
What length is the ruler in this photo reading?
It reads 10.5 in
